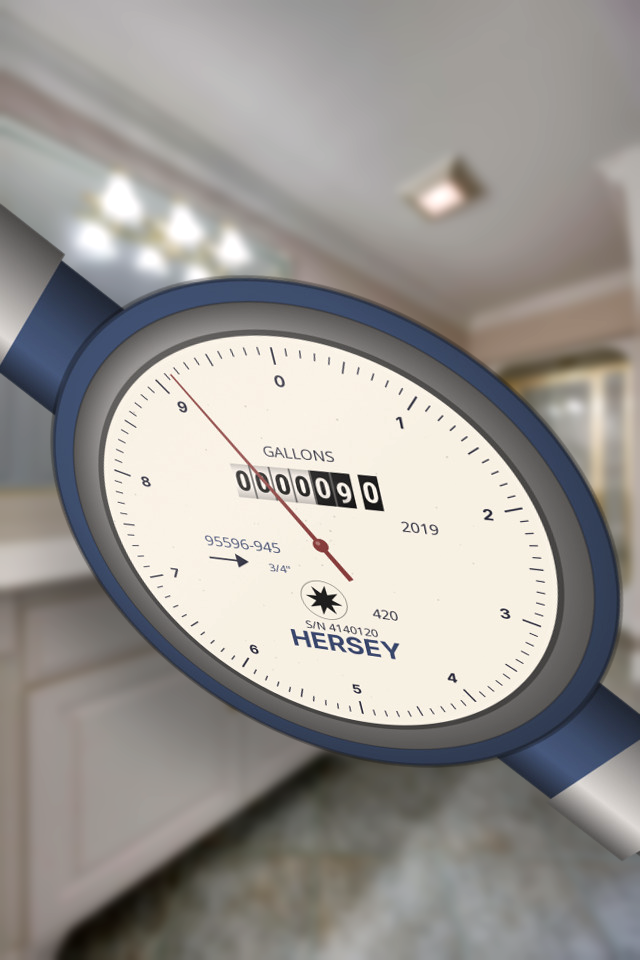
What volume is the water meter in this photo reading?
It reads 89.1 gal
